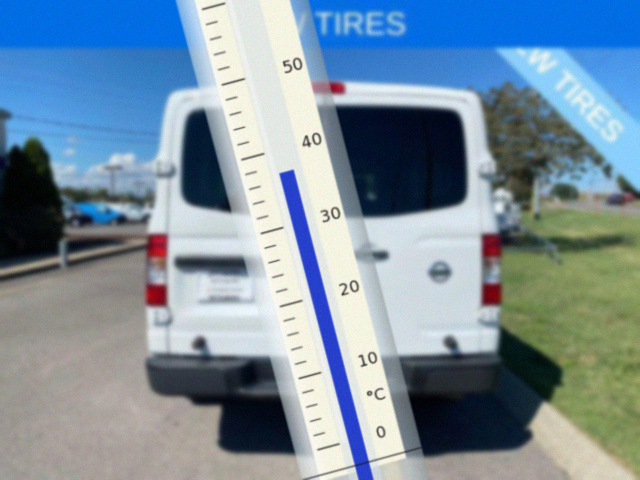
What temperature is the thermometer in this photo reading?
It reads 37 °C
